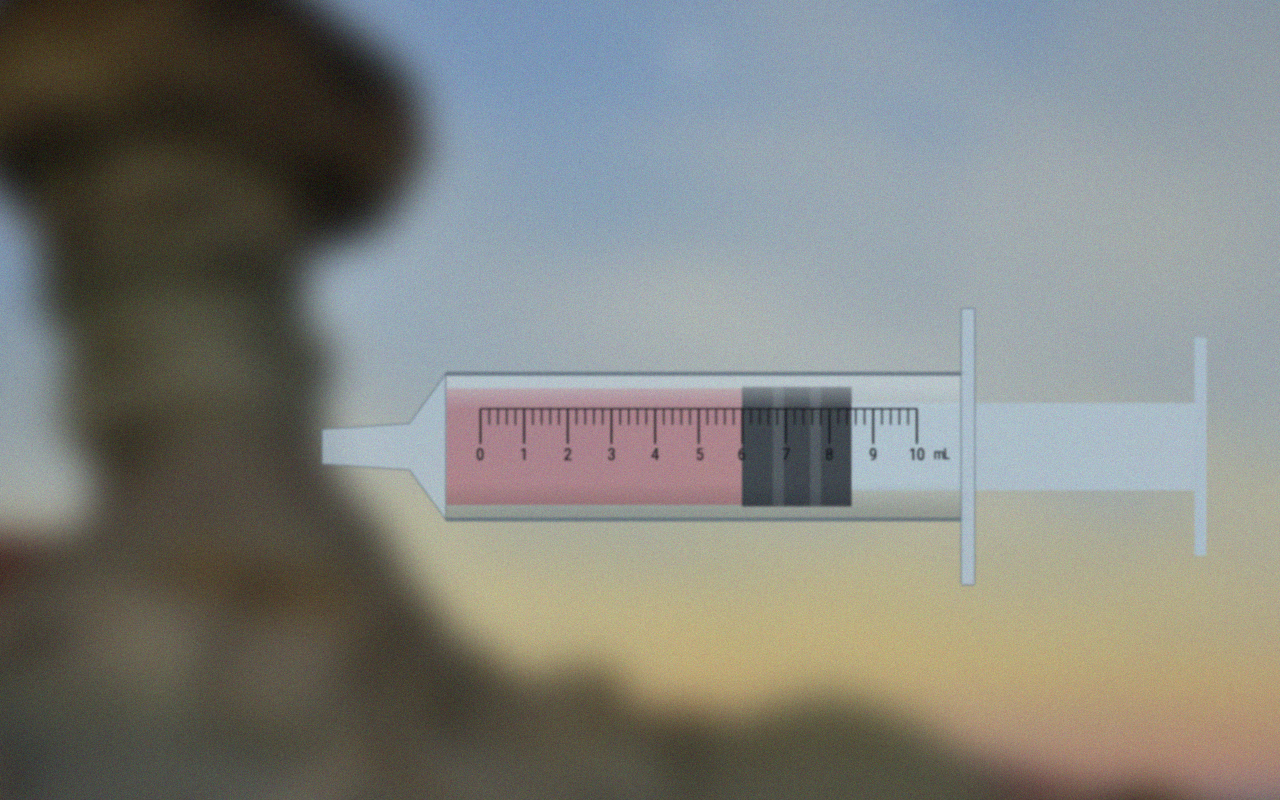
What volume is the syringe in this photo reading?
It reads 6 mL
